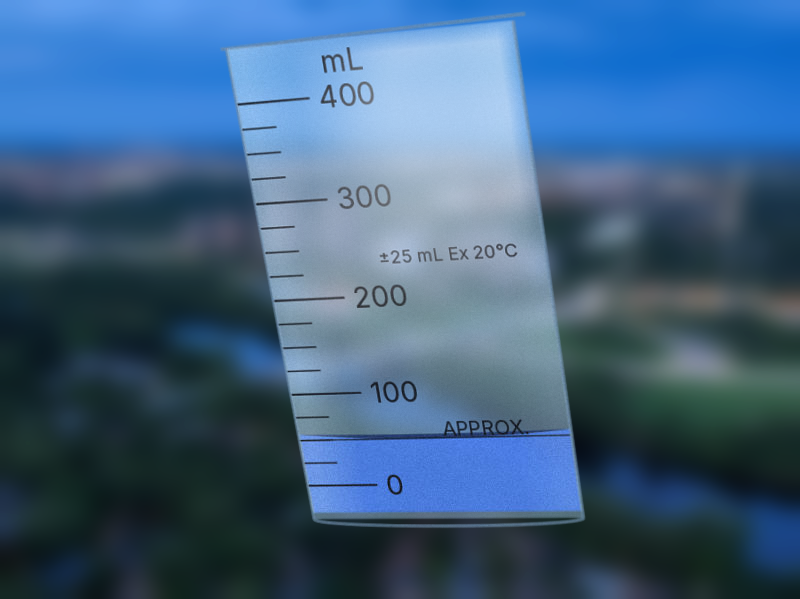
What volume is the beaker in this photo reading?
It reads 50 mL
